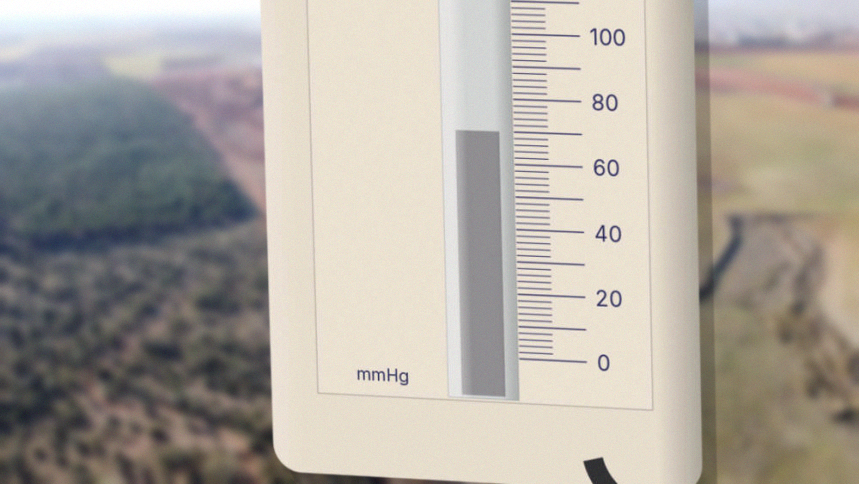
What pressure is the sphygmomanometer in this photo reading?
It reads 70 mmHg
